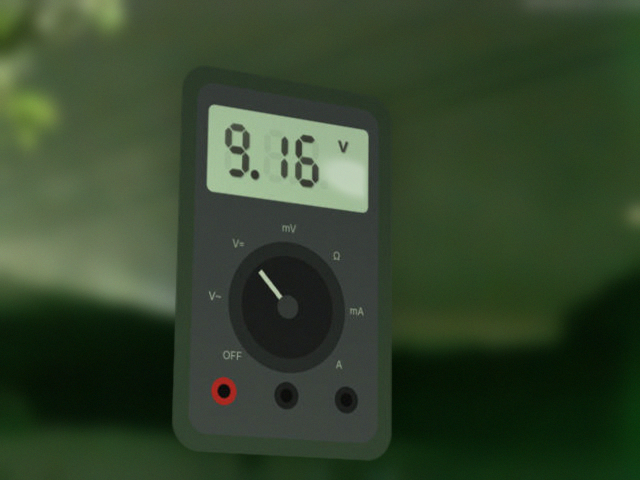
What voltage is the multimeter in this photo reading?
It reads 9.16 V
